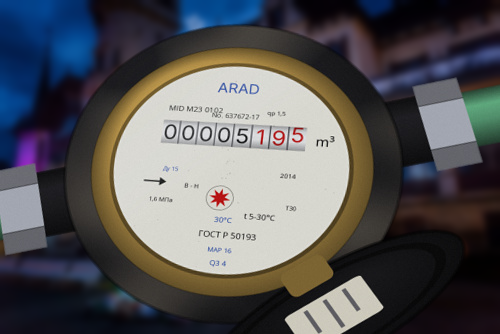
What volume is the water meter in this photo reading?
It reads 5.195 m³
